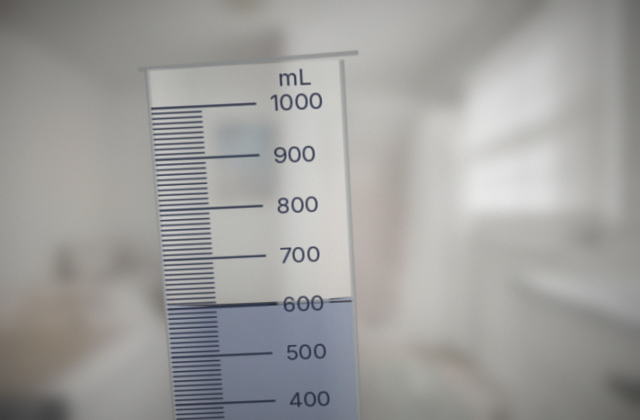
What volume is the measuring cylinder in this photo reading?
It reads 600 mL
